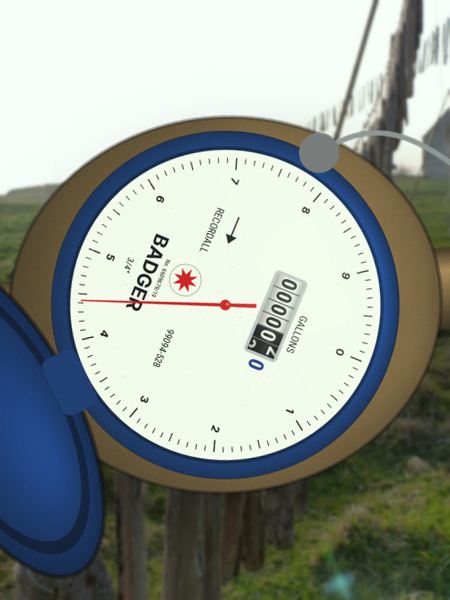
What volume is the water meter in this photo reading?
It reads 24.4 gal
